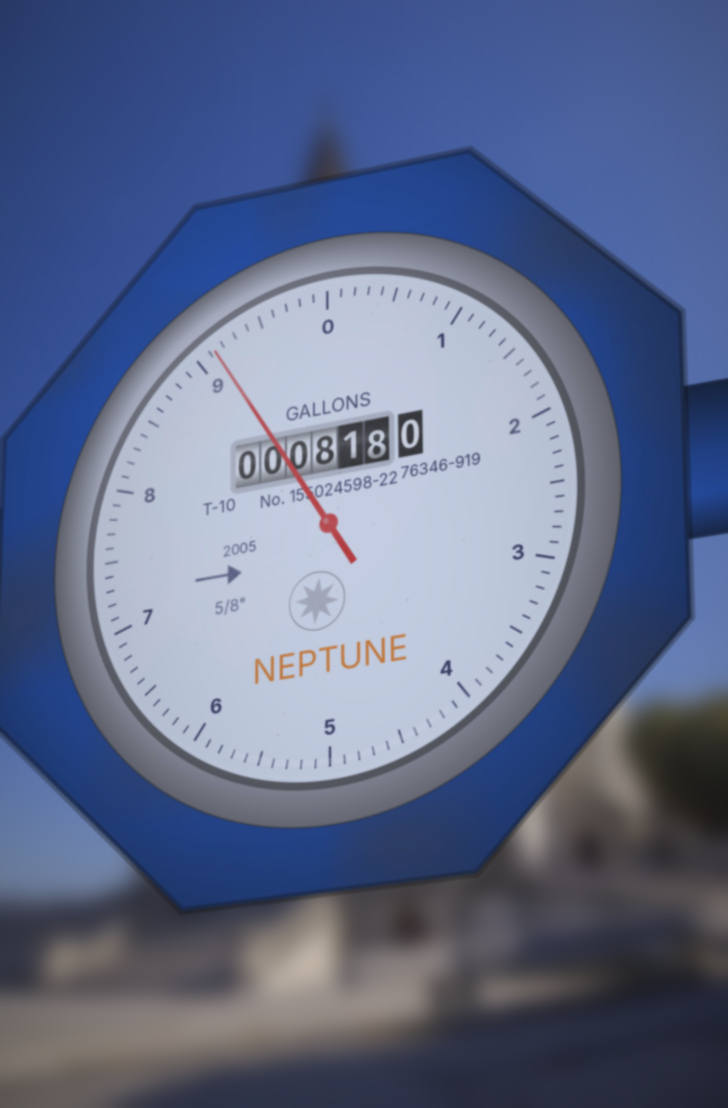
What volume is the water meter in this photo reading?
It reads 8179.1 gal
